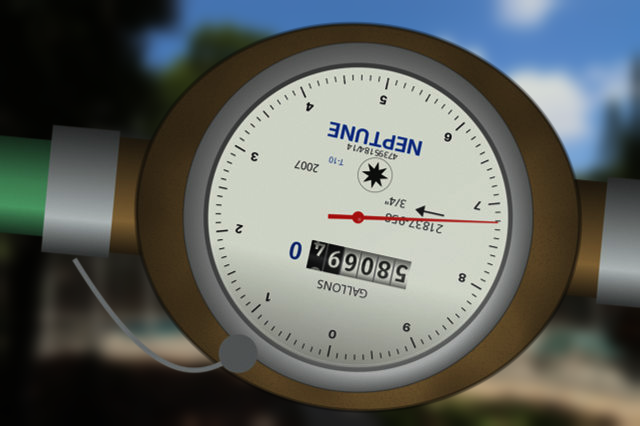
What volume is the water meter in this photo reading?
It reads 5806937.2 gal
